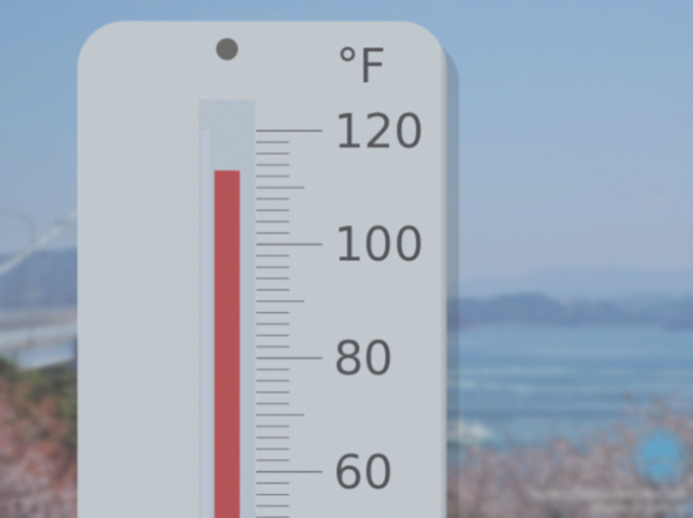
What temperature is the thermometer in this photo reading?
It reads 113 °F
